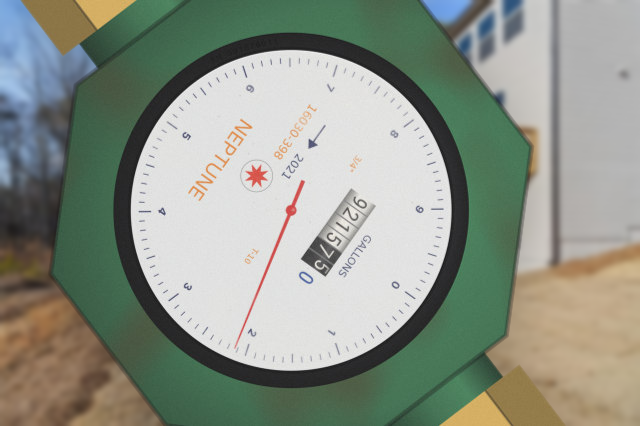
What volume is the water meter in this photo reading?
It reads 9215752.1 gal
